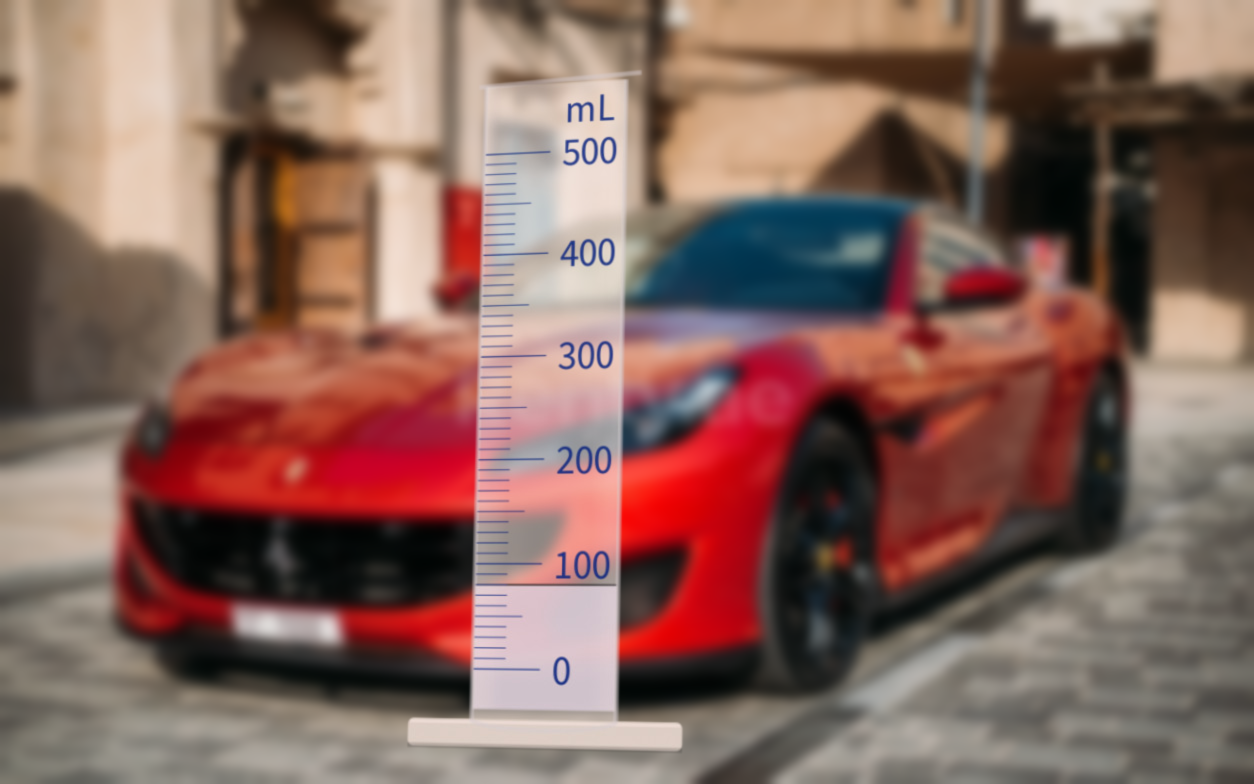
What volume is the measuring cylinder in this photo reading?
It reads 80 mL
